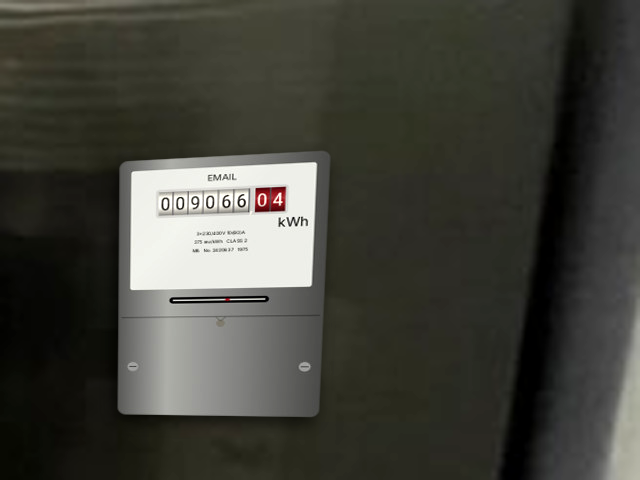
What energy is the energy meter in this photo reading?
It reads 9066.04 kWh
